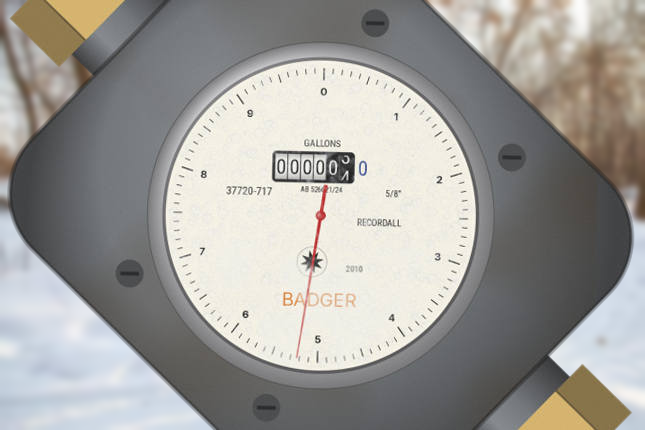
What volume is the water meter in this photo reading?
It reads 35.2 gal
